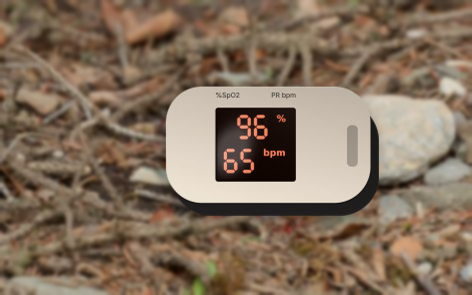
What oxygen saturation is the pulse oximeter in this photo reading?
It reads 96 %
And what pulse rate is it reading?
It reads 65 bpm
